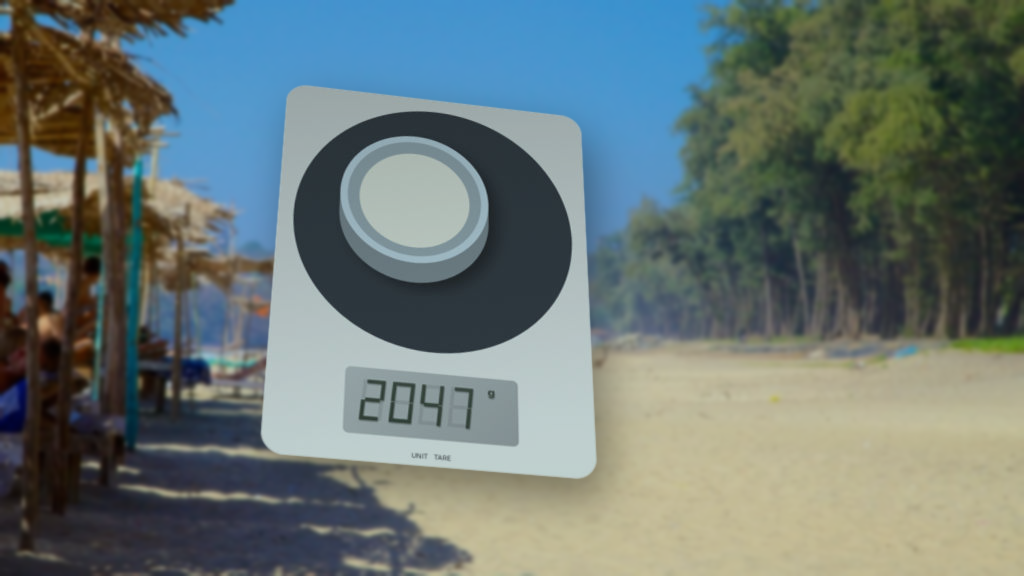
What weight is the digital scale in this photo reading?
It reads 2047 g
